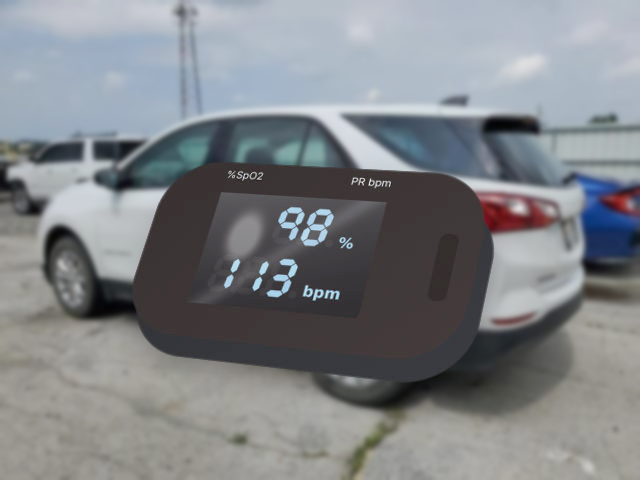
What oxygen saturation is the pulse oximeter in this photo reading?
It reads 98 %
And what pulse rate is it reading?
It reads 113 bpm
